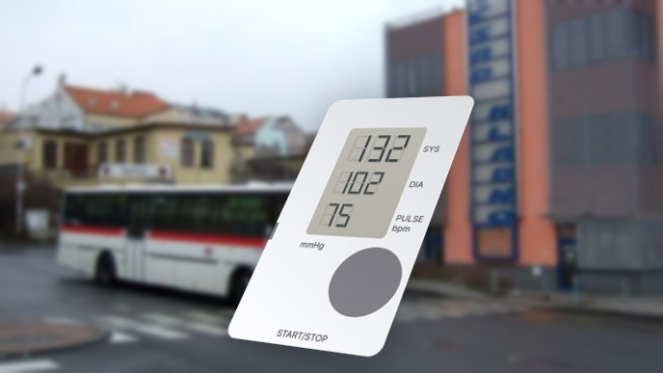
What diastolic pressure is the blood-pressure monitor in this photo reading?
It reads 102 mmHg
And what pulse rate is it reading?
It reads 75 bpm
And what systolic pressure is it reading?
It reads 132 mmHg
